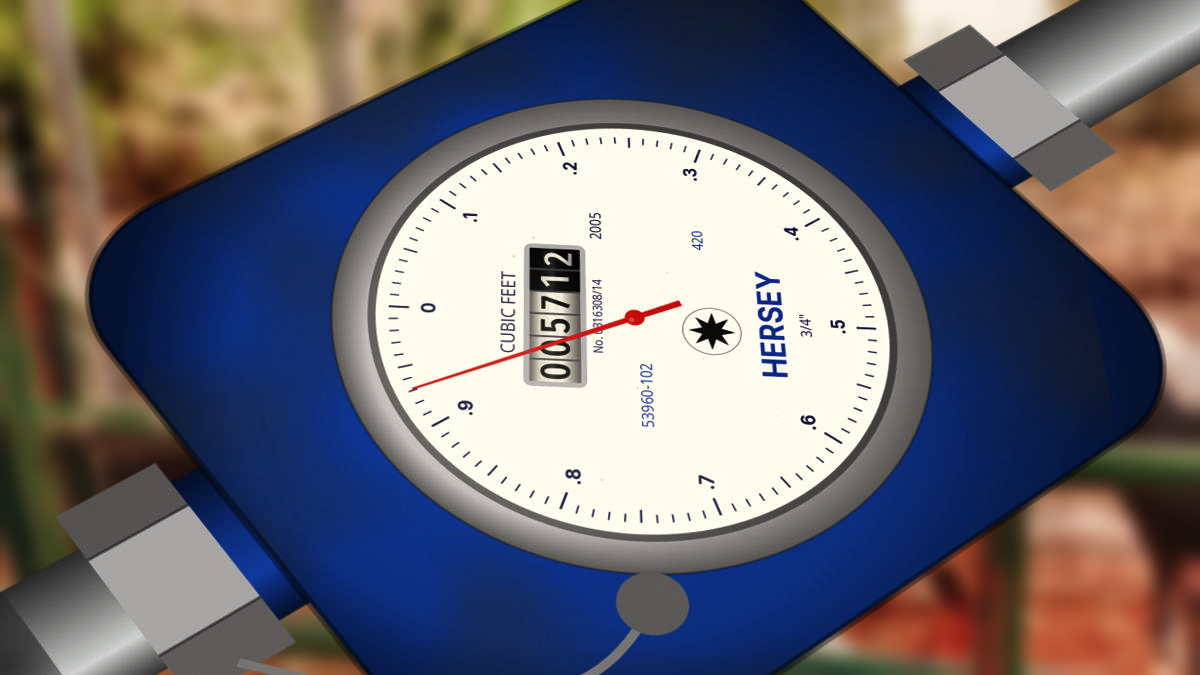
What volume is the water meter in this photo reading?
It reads 5711.93 ft³
